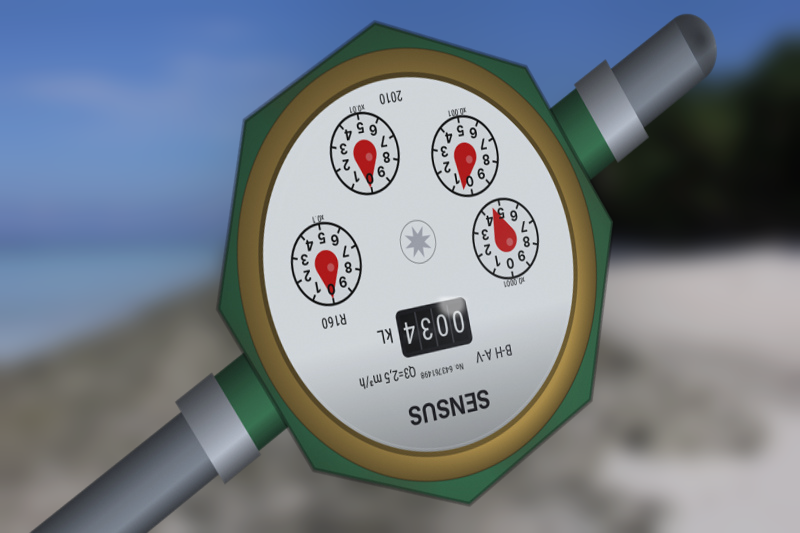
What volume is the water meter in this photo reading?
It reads 34.0004 kL
